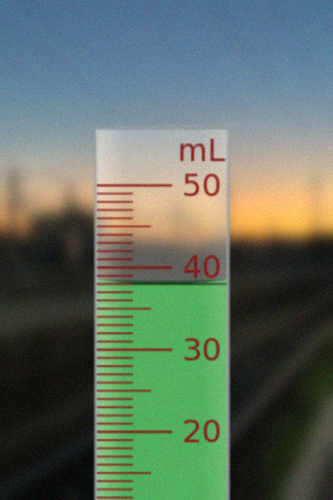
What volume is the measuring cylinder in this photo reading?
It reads 38 mL
